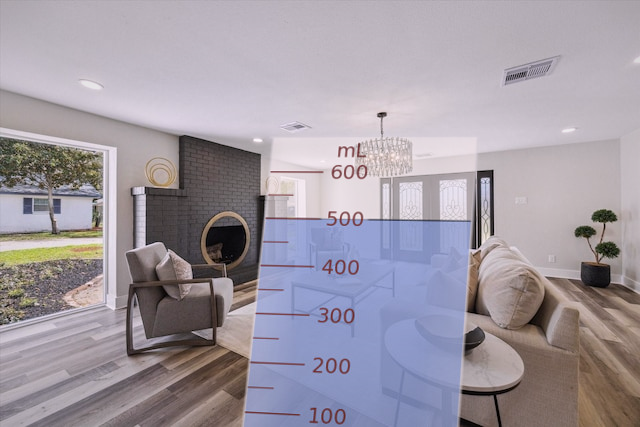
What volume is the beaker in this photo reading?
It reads 500 mL
